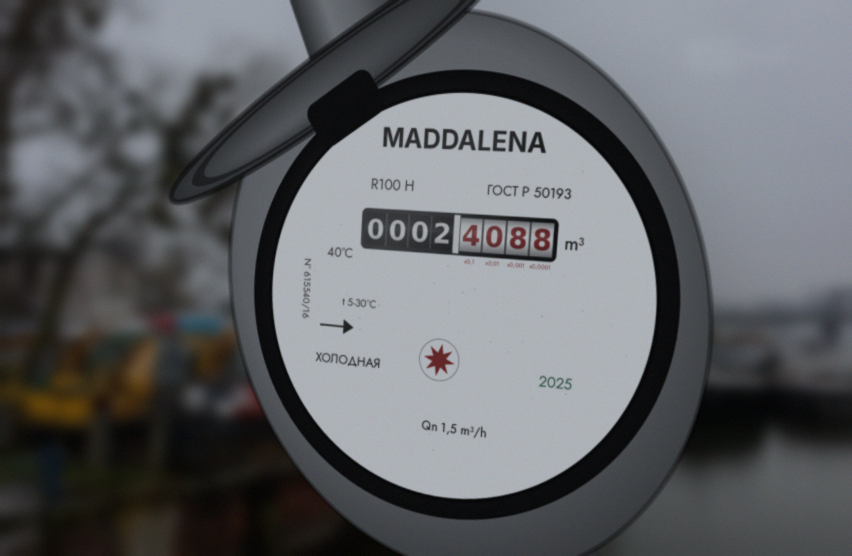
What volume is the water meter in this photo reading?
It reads 2.4088 m³
